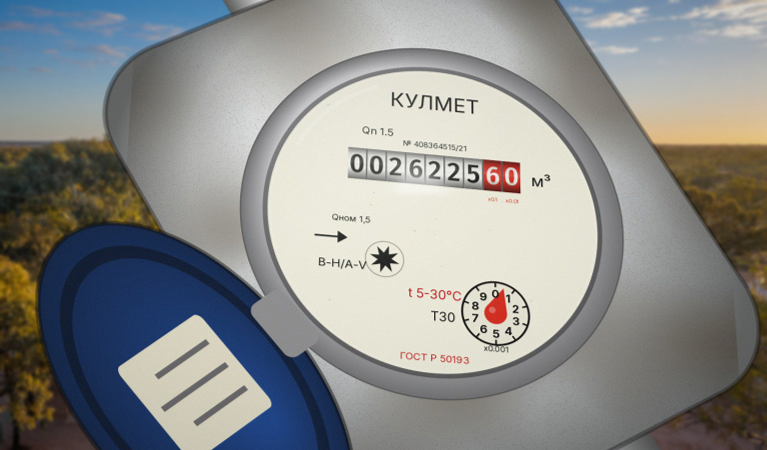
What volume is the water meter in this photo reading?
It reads 26225.600 m³
